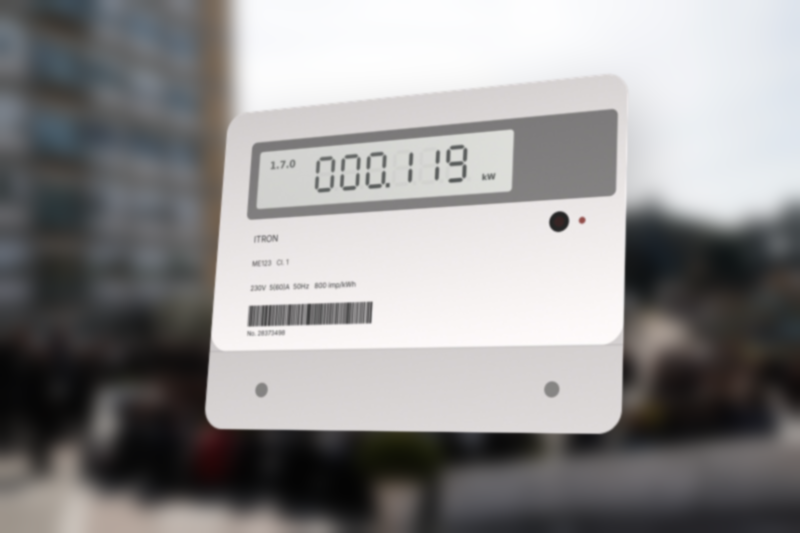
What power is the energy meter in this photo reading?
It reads 0.119 kW
